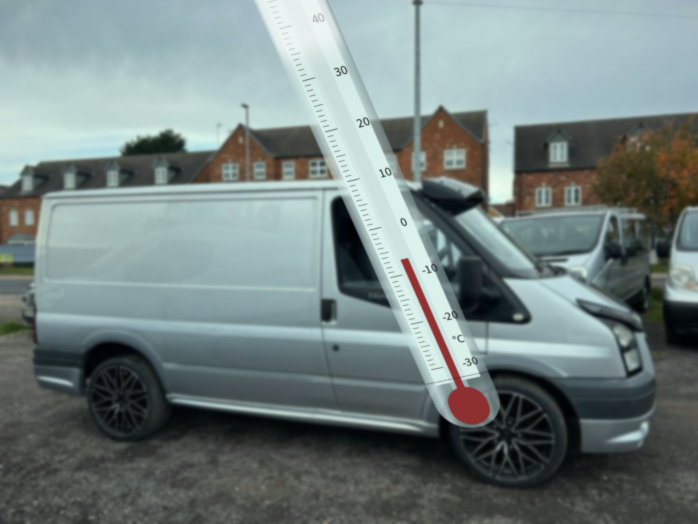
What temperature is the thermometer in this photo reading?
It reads -7 °C
